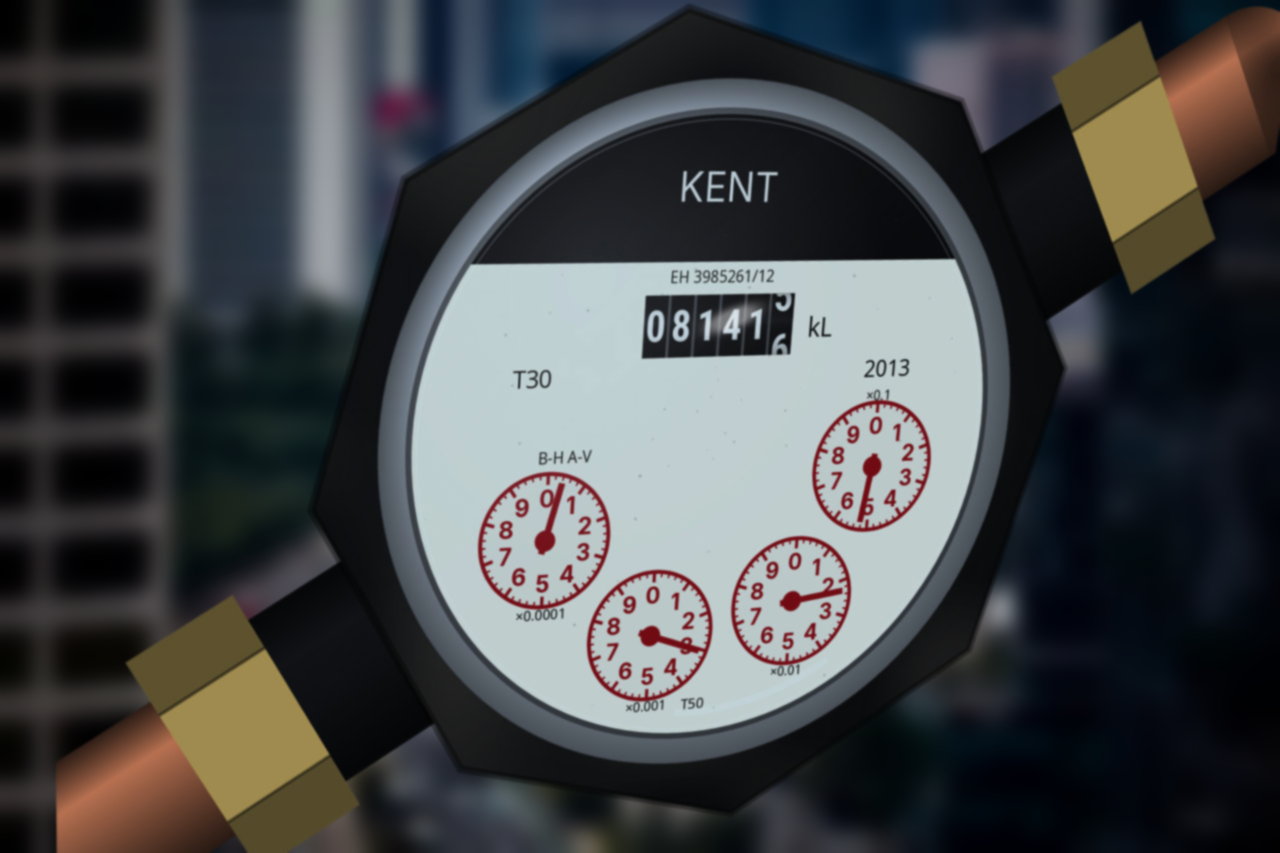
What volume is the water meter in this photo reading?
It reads 81415.5230 kL
